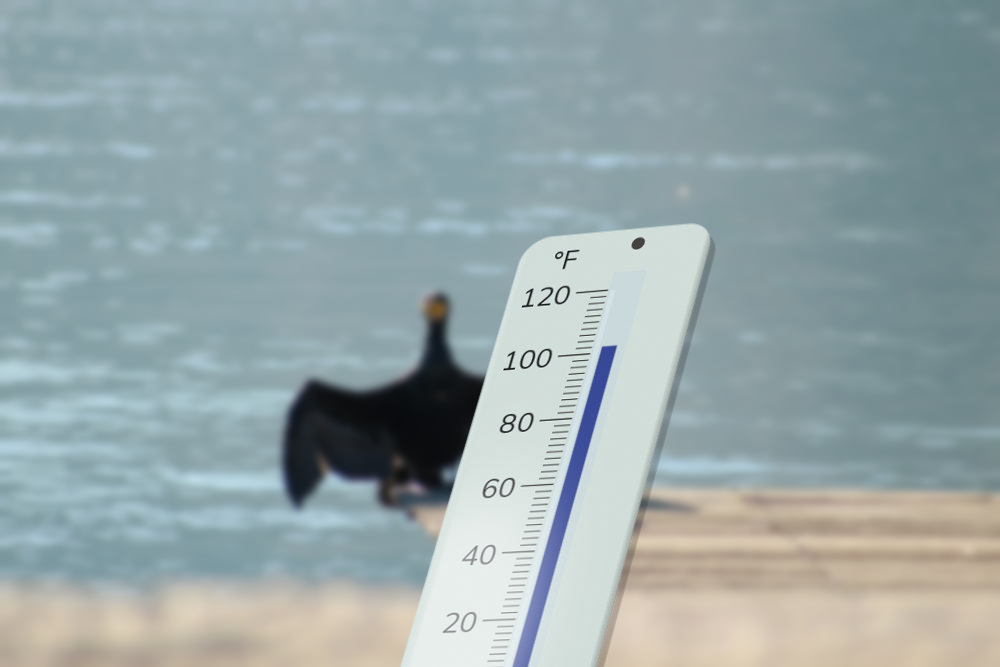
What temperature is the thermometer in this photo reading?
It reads 102 °F
